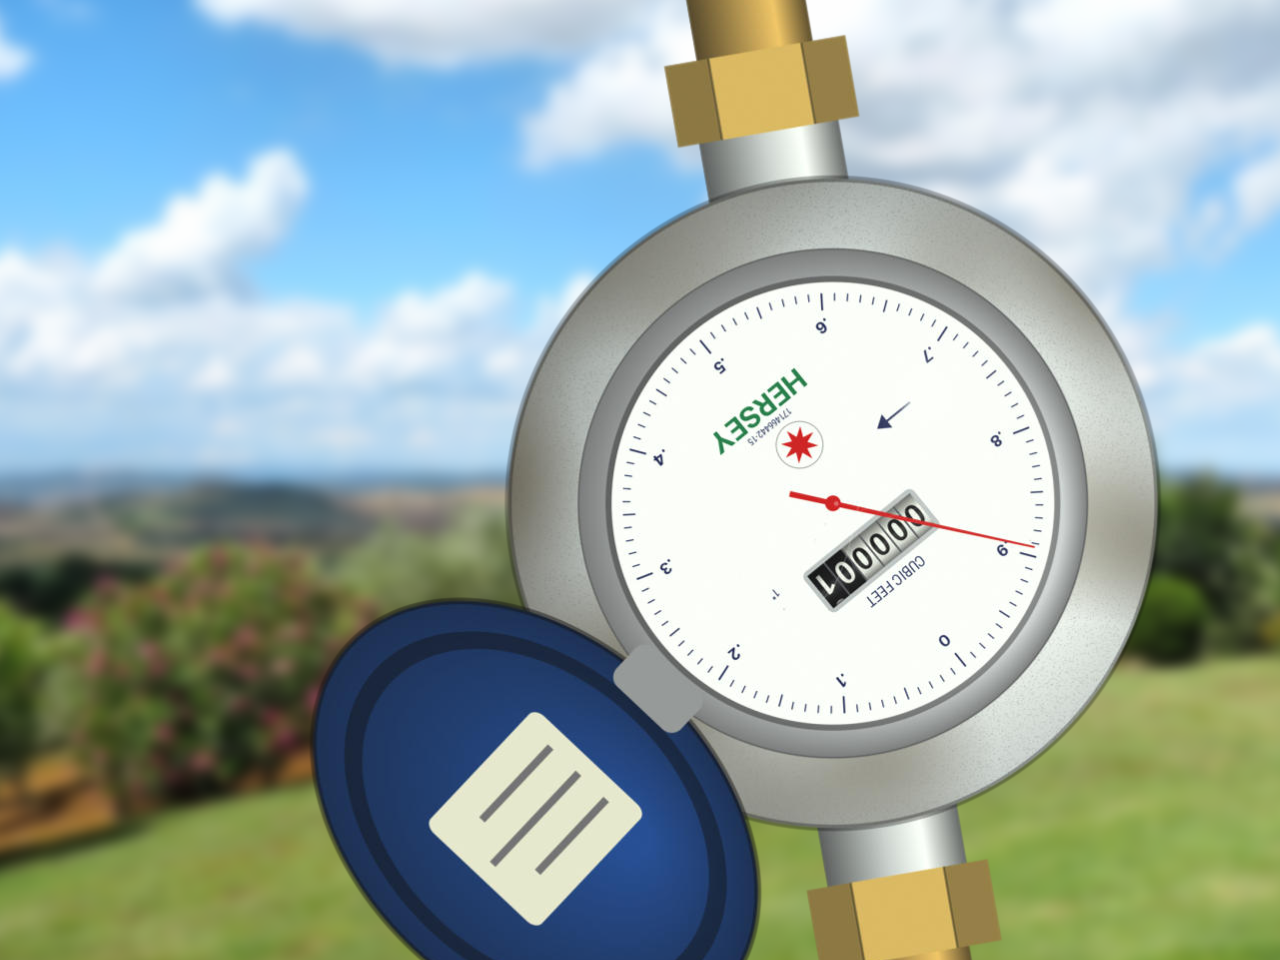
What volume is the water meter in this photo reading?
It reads 0.89 ft³
